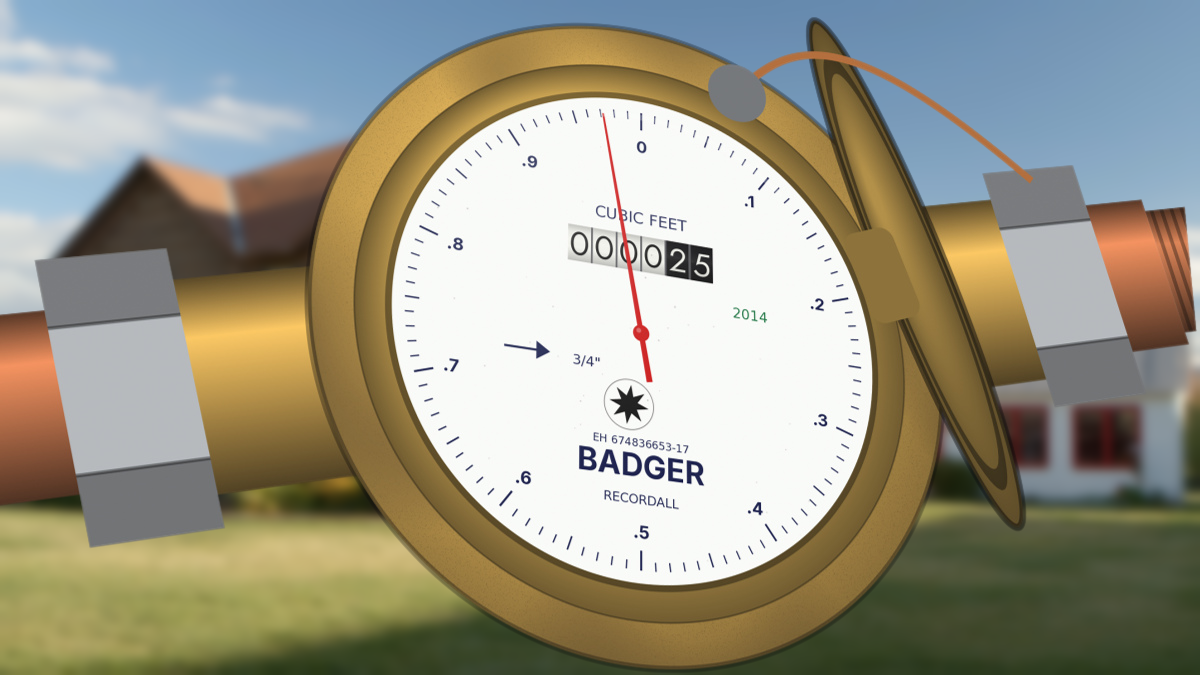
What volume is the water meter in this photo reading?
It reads 24.97 ft³
